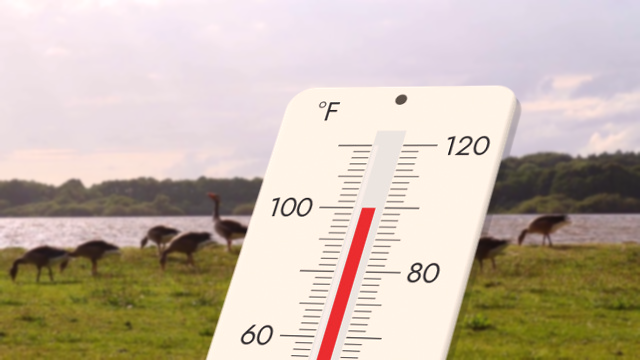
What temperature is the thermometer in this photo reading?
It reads 100 °F
